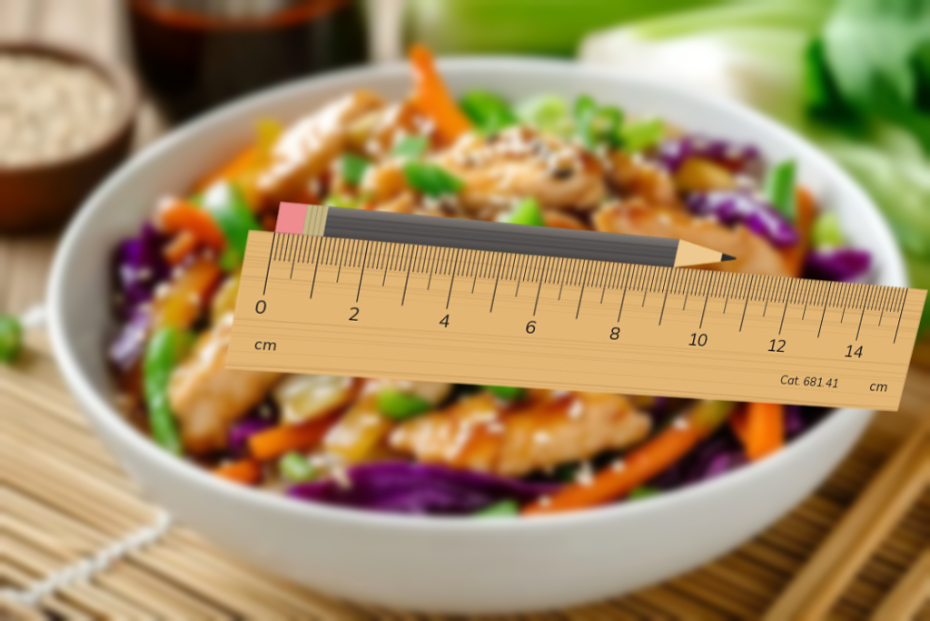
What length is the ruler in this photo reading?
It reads 10.5 cm
